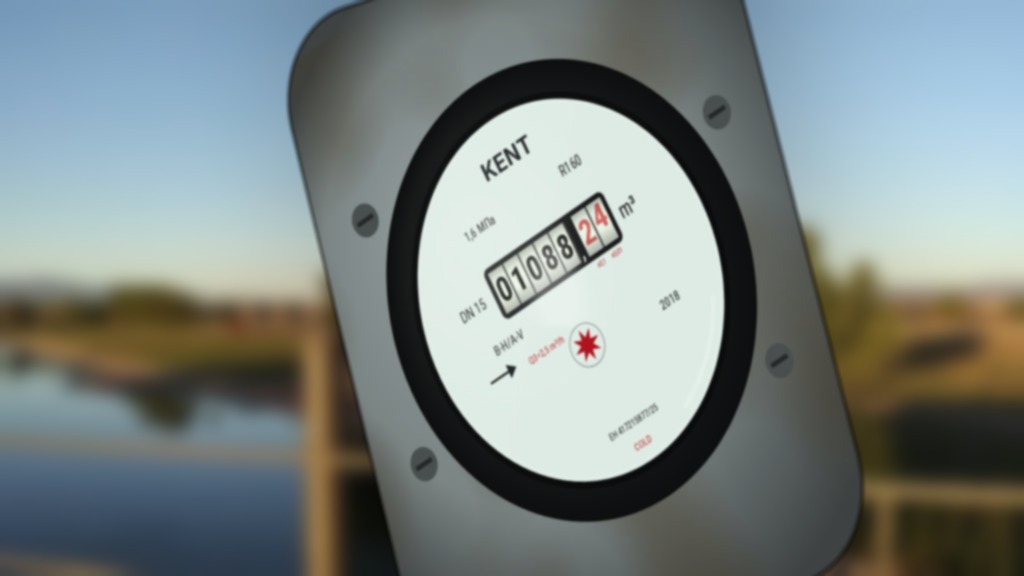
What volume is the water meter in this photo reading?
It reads 1088.24 m³
